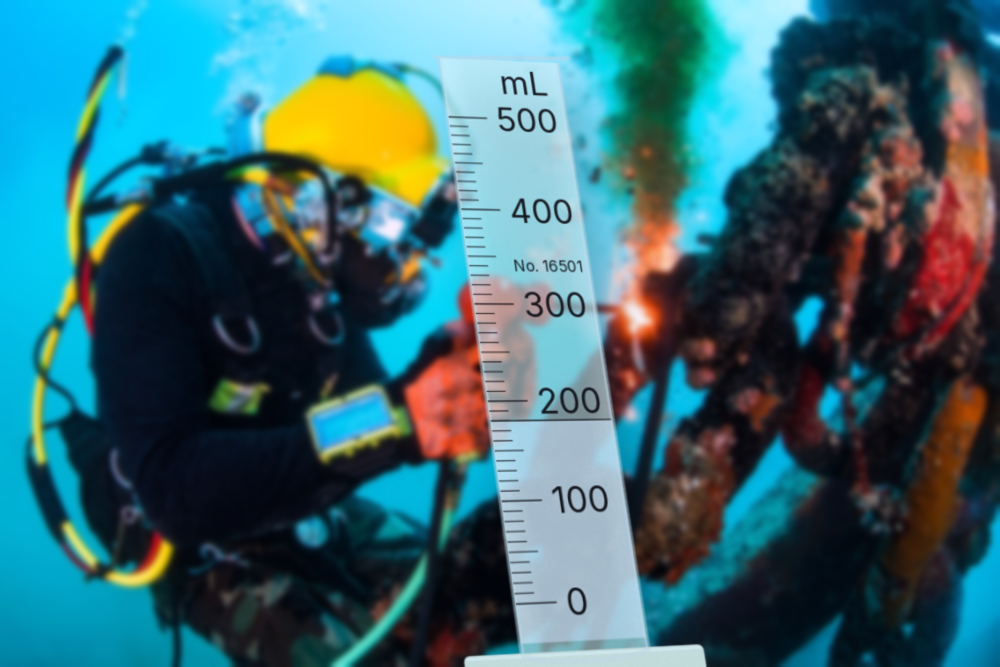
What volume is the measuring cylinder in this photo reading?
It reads 180 mL
